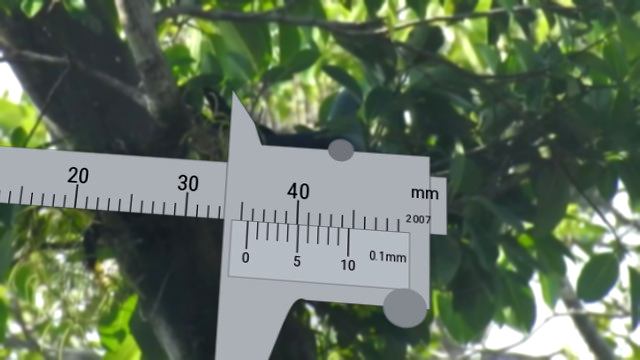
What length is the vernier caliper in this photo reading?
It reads 35.6 mm
